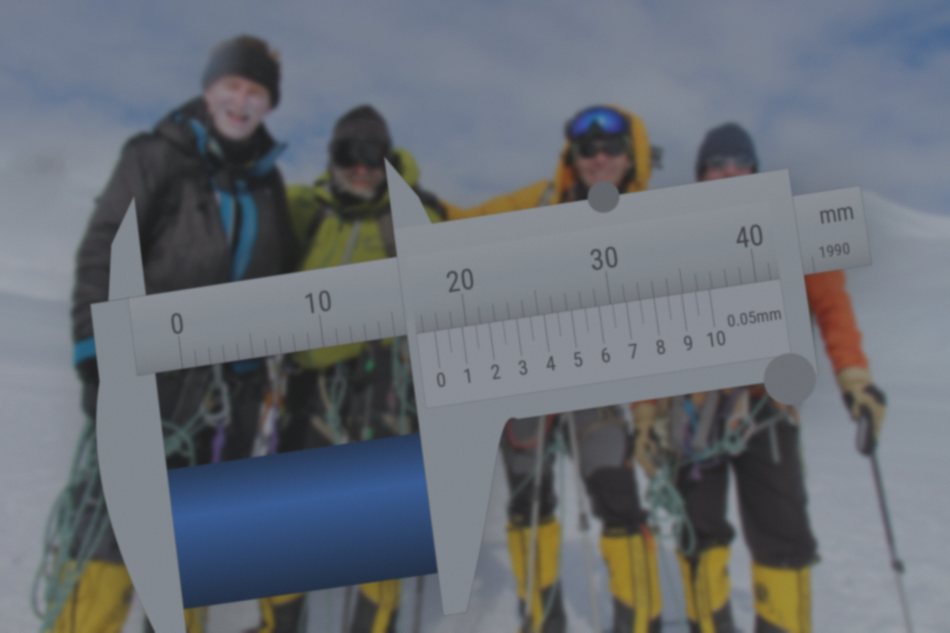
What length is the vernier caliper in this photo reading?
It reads 17.8 mm
